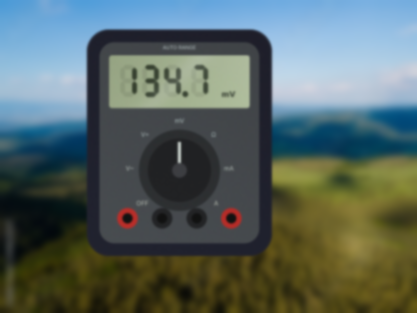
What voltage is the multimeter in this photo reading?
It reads 134.7 mV
